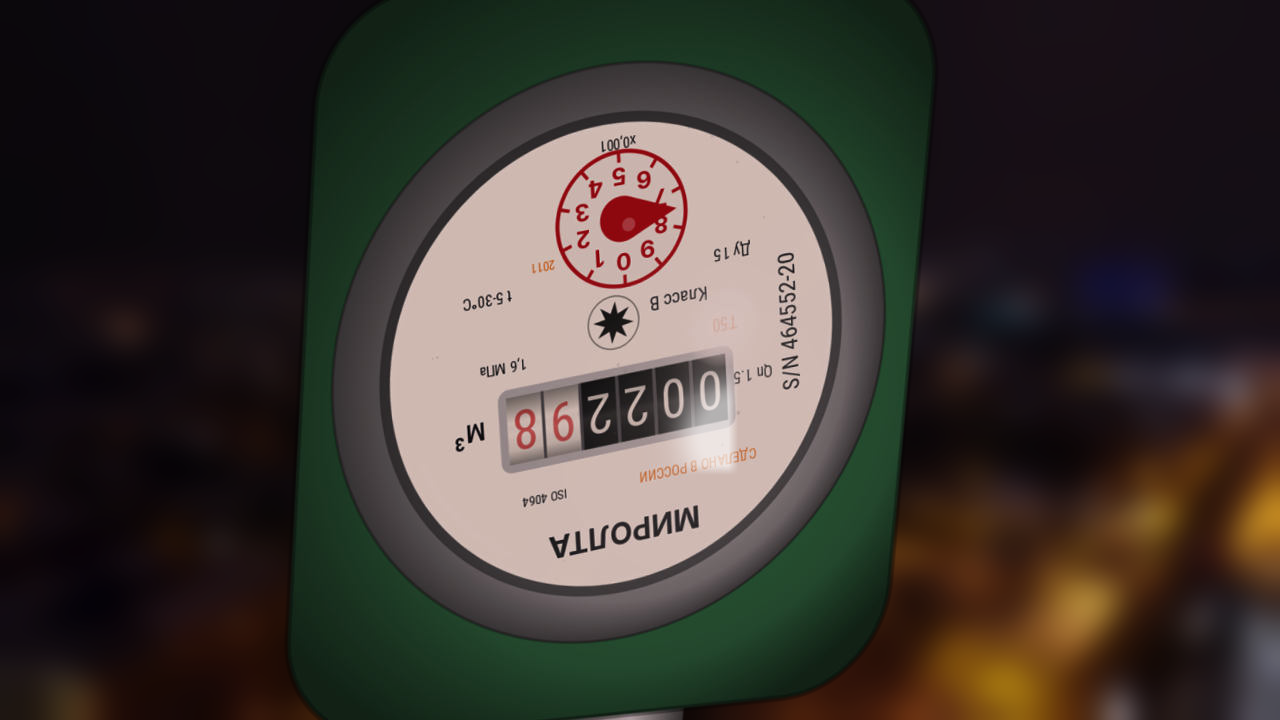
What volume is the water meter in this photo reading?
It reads 22.987 m³
